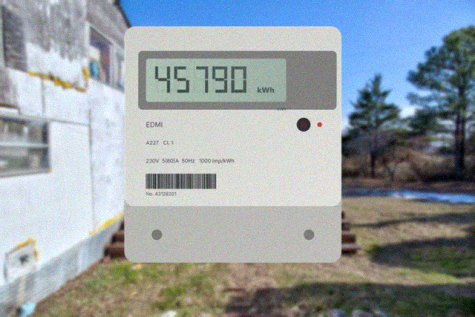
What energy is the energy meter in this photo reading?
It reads 45790 kWh
